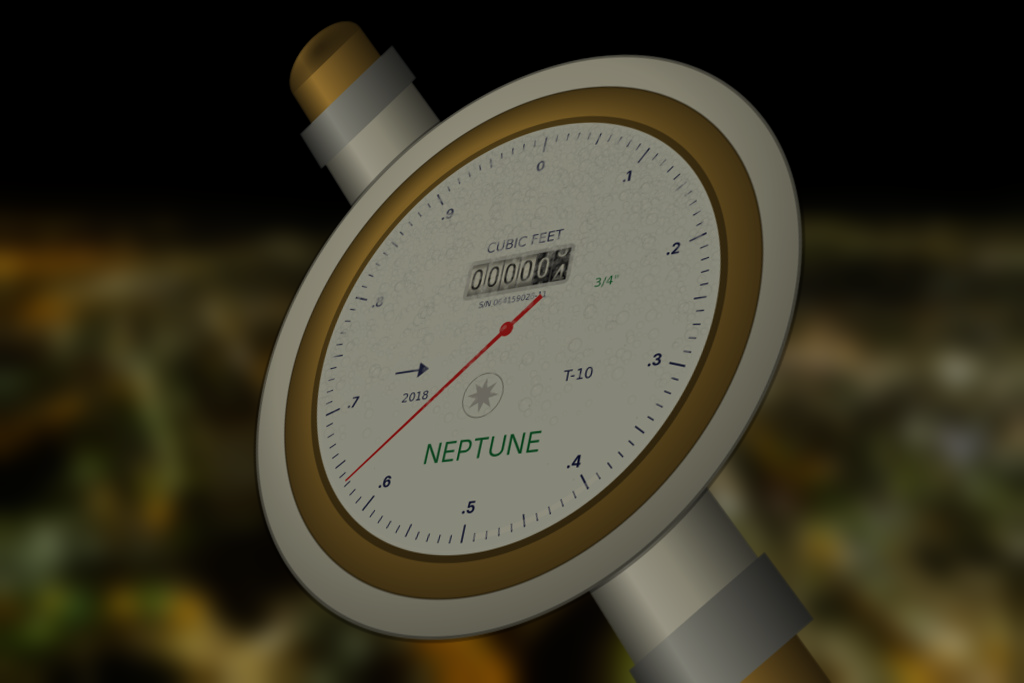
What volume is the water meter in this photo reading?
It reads 3.63 ft³
